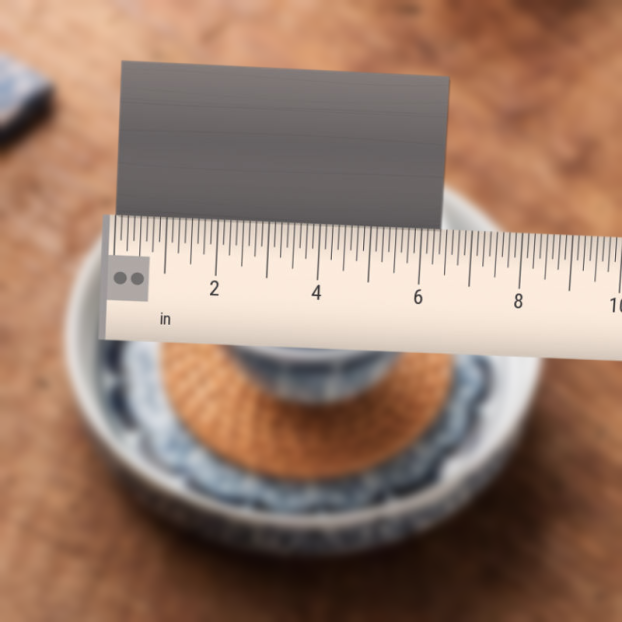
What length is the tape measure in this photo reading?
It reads 6.375 in
